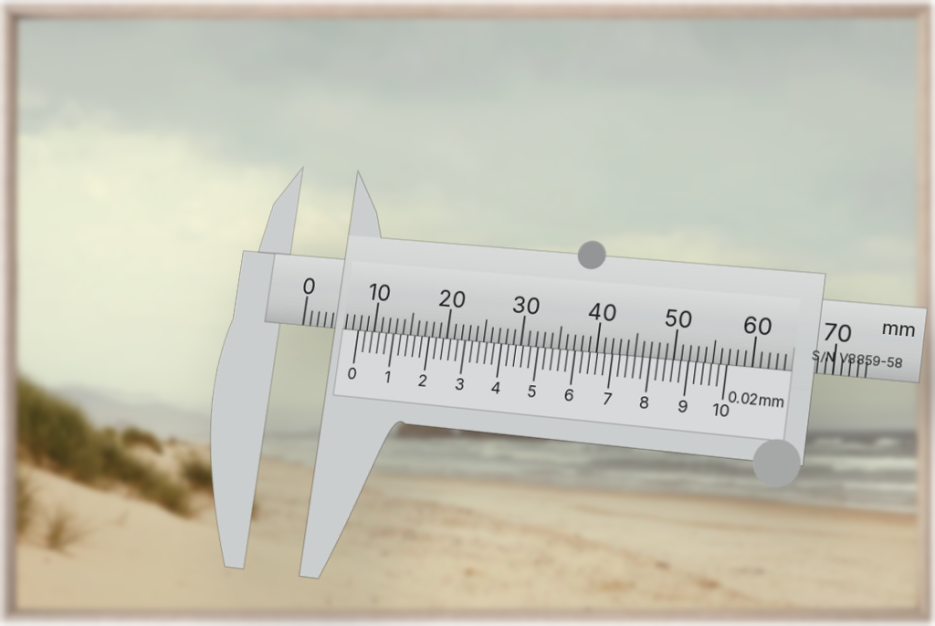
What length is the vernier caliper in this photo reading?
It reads 7.8 mm
